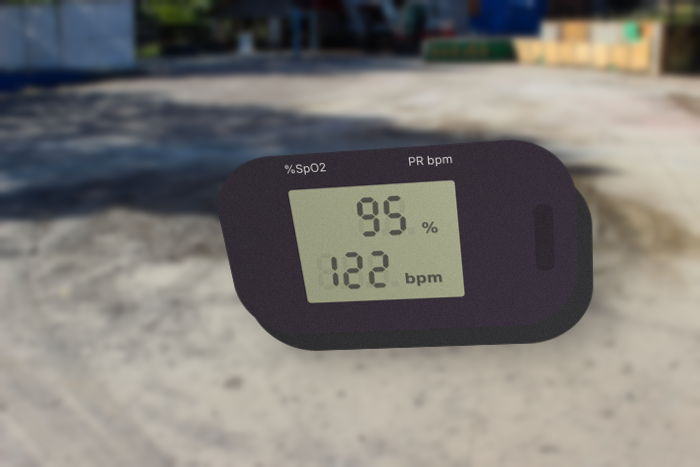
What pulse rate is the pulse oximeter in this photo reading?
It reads 122 bpm
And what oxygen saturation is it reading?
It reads 95 %
